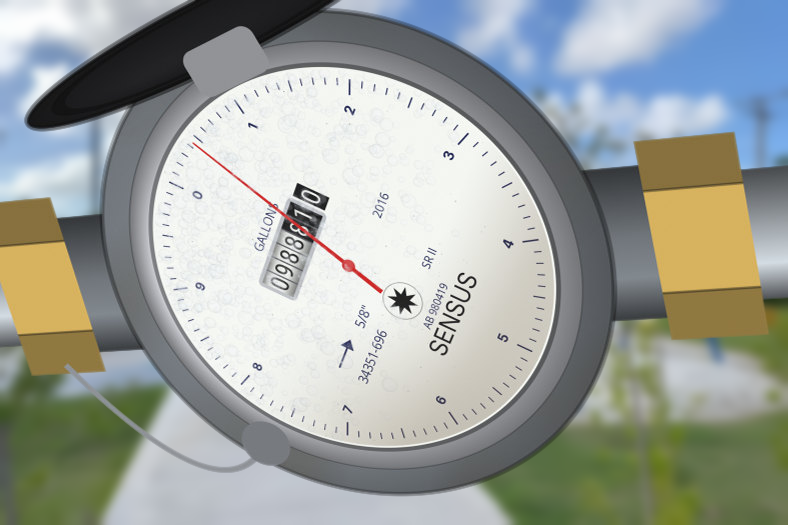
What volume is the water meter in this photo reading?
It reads 988810.4 gal
